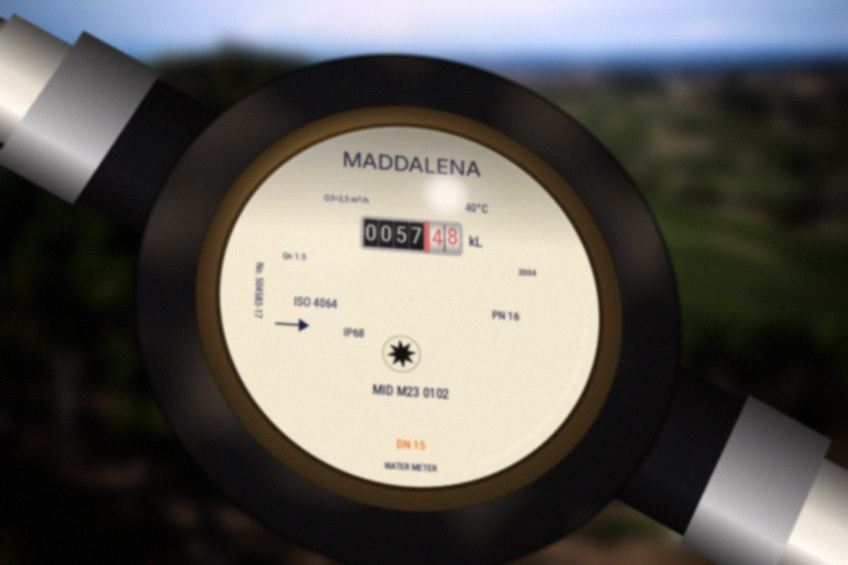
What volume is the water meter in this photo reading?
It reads 57.48 kL
